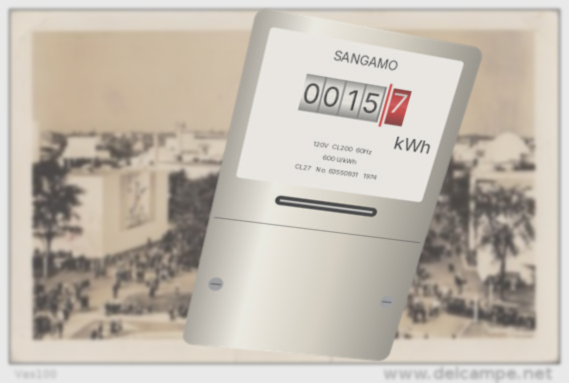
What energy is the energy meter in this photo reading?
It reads 15.7 kWh
